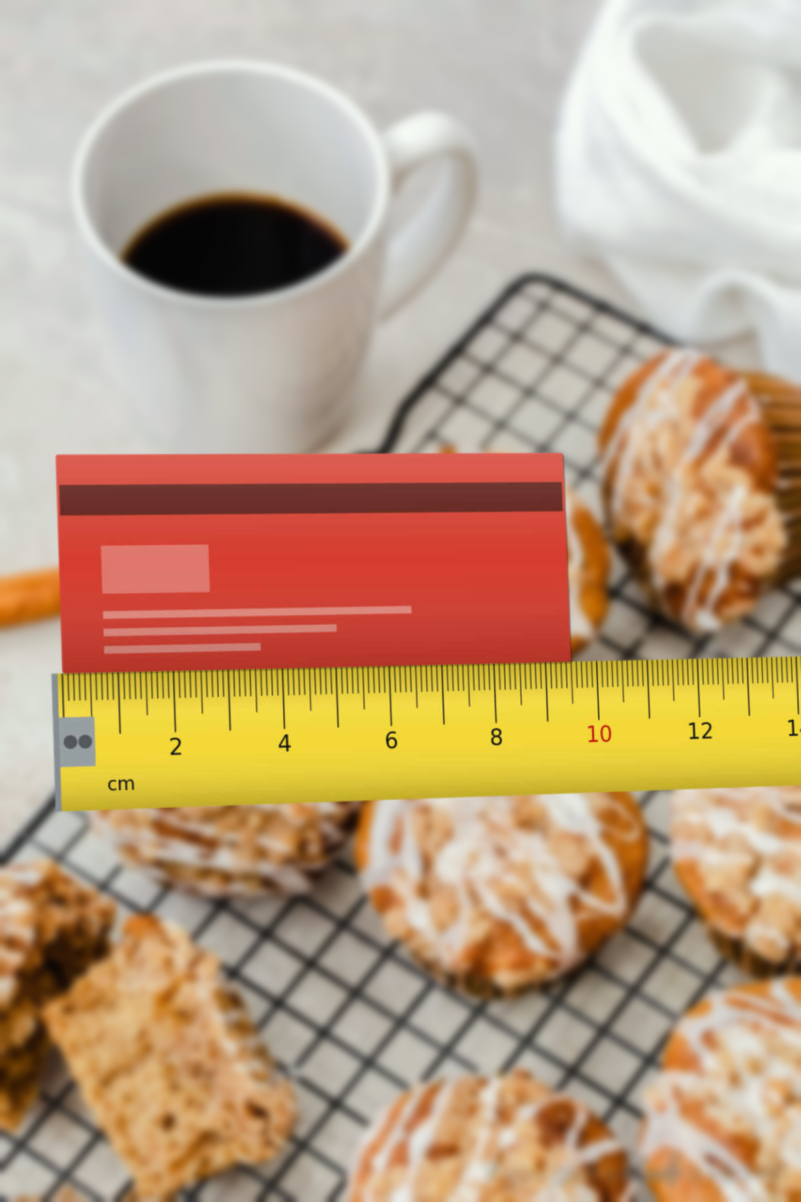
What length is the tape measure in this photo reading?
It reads 9.5 cm
